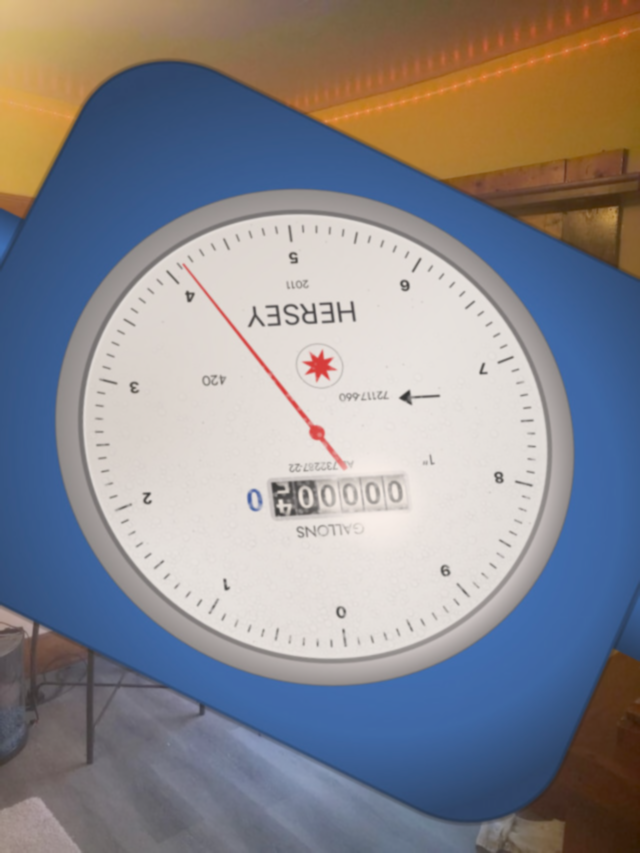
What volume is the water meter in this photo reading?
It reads 44.1 gal
